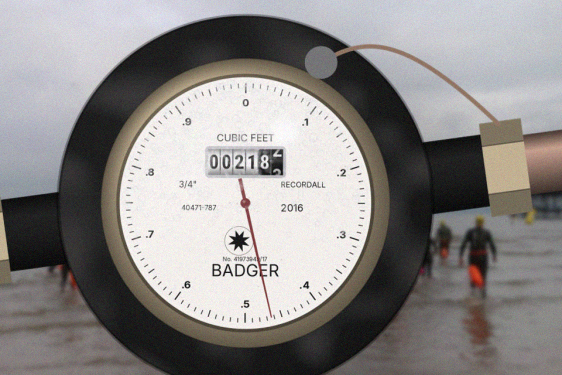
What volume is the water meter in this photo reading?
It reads 2182.46 ft³
